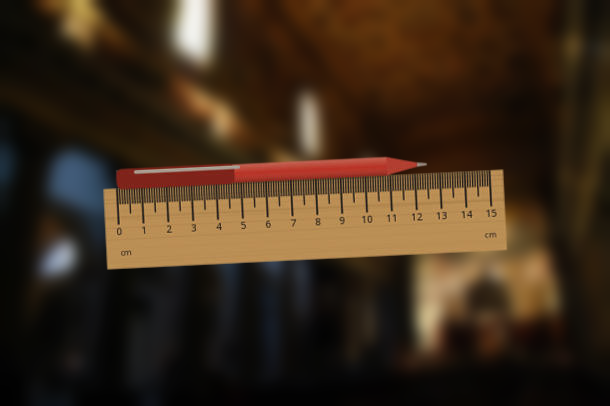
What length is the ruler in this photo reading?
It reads 12.5 cm
